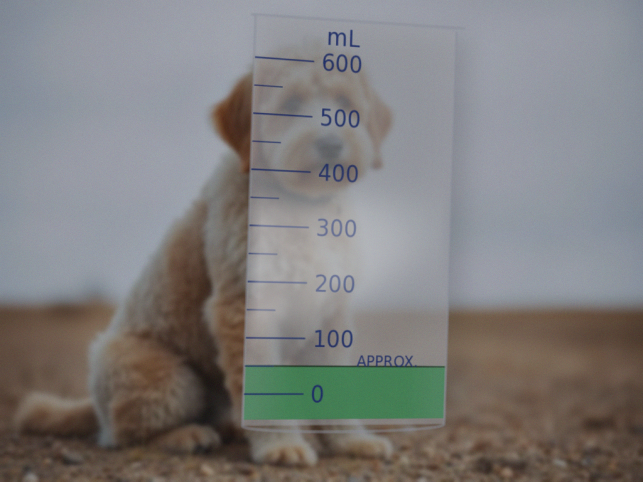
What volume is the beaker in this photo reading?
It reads 50 mL
